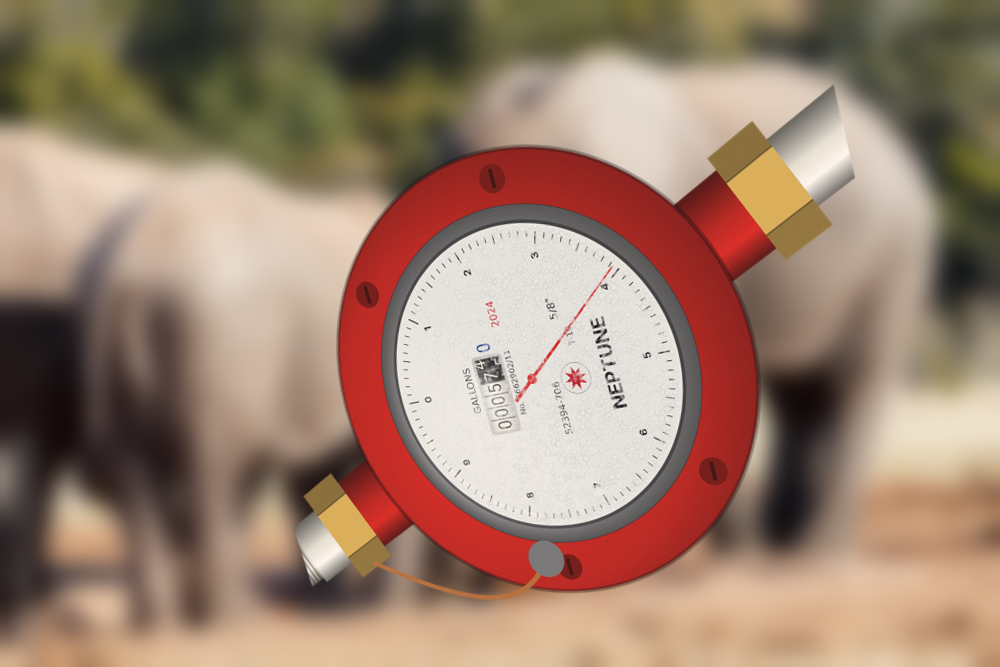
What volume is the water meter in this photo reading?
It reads 5743.9 gal
